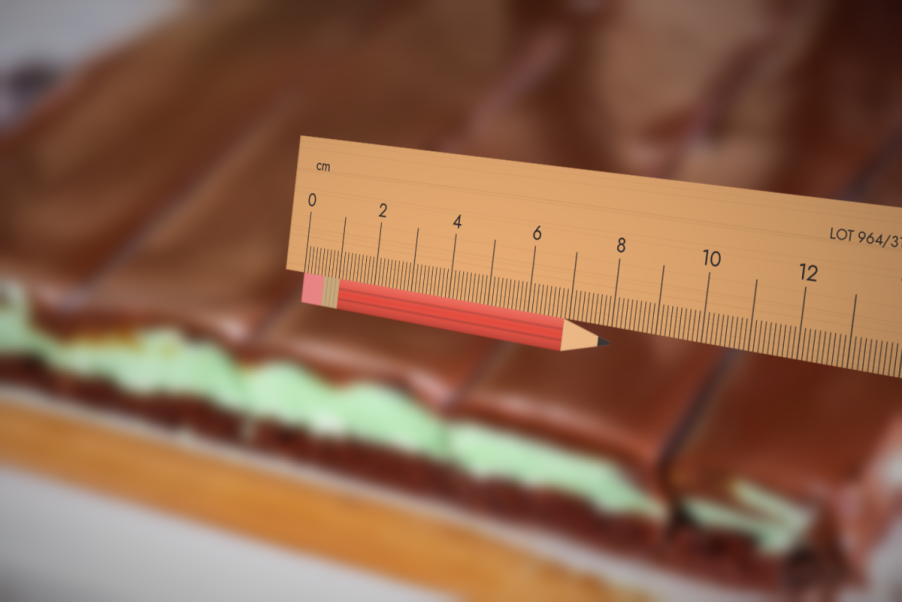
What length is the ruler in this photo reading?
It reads 8 cm
